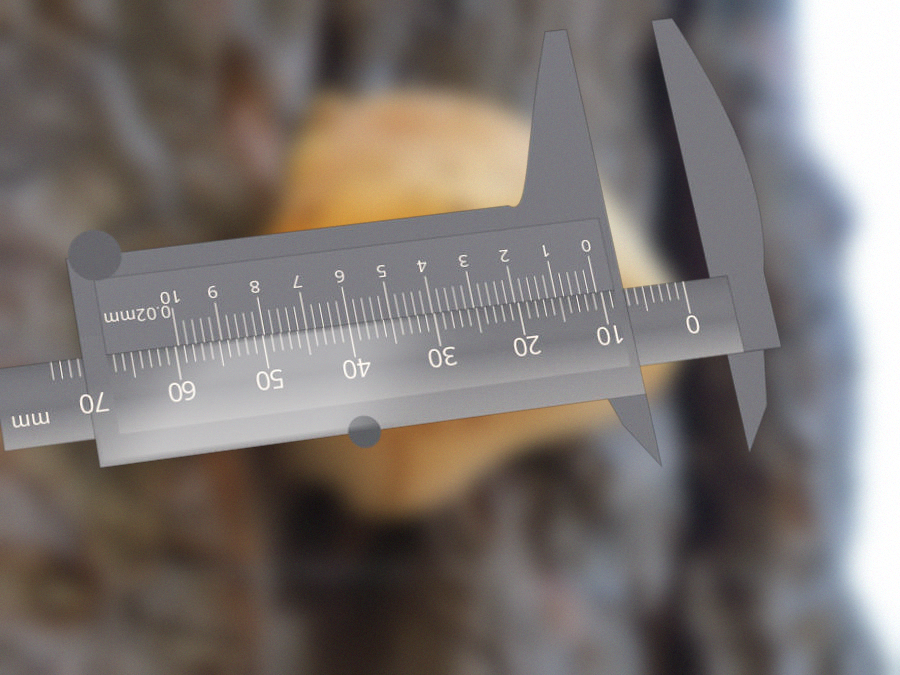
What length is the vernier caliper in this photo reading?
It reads 10.6 mm
